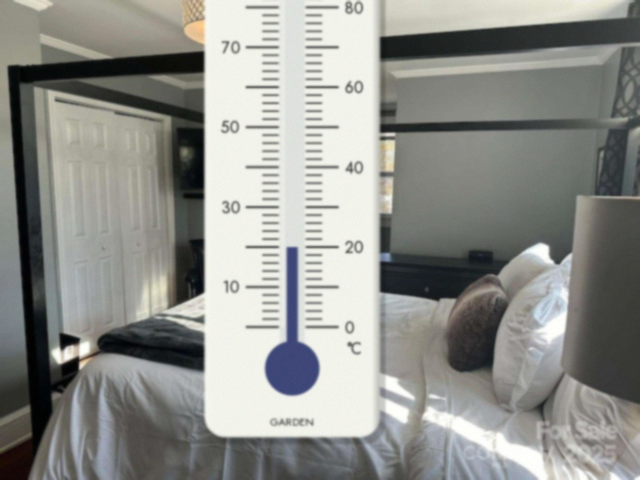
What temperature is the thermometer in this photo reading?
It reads 20 °C
